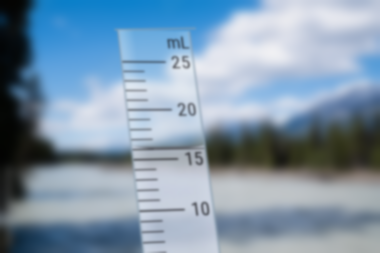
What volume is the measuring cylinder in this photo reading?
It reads 16 mL
